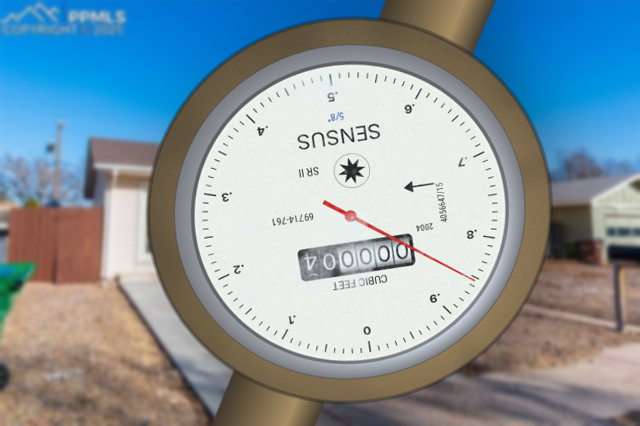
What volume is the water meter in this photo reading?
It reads 3.85 ft³
